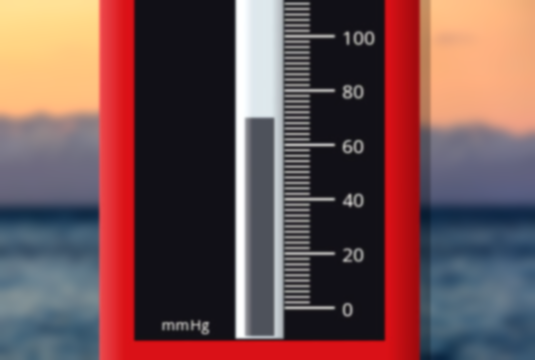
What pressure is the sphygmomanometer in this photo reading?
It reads 70 mmHg
